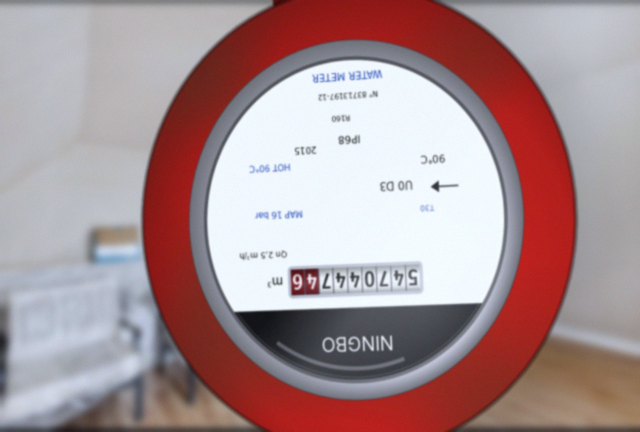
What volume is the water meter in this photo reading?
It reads 5470447.46 m³
